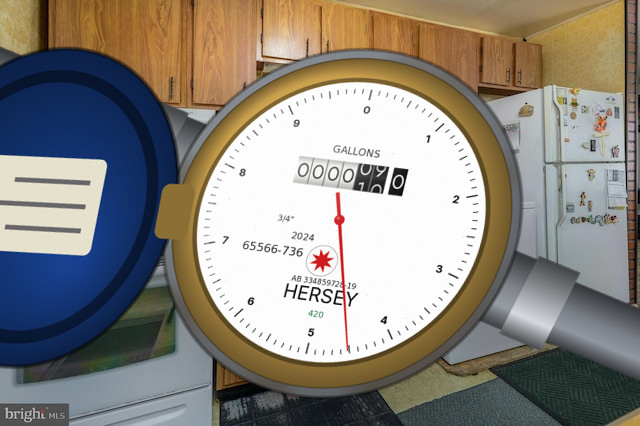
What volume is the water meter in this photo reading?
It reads 94.5 gal
